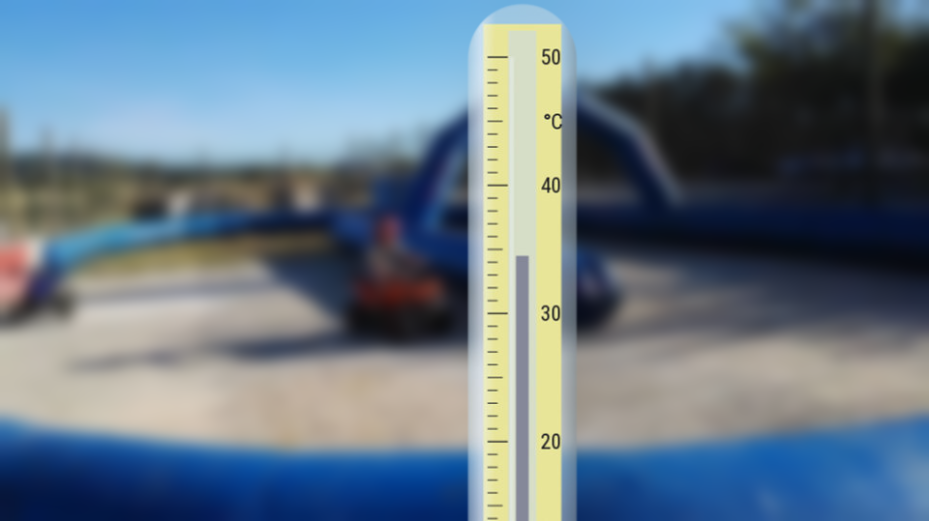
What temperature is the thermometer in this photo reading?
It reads 34.5 °C
